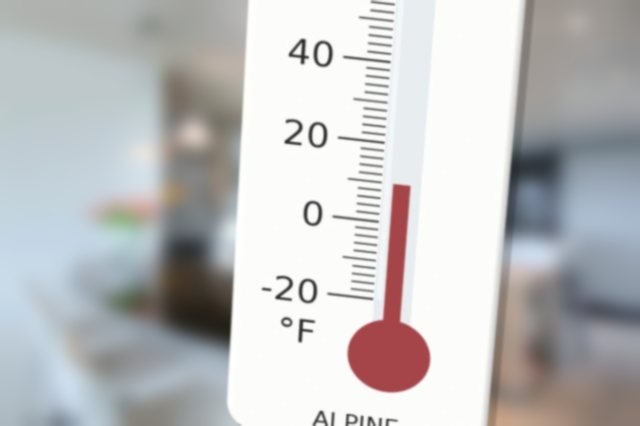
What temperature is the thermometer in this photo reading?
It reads 10 °F
